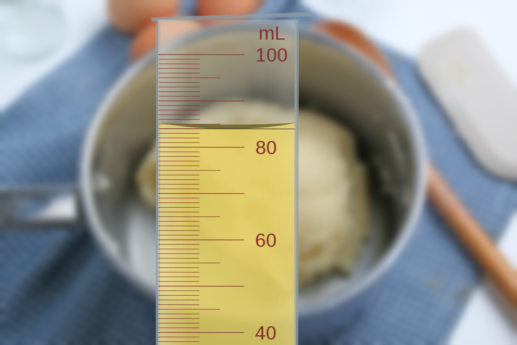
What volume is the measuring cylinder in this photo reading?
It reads 84 mL
